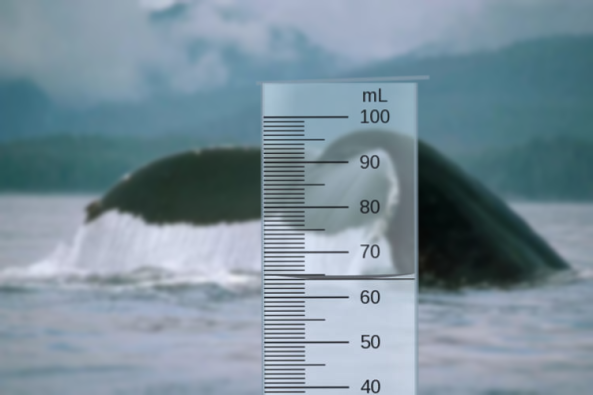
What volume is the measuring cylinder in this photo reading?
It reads 64 mL
